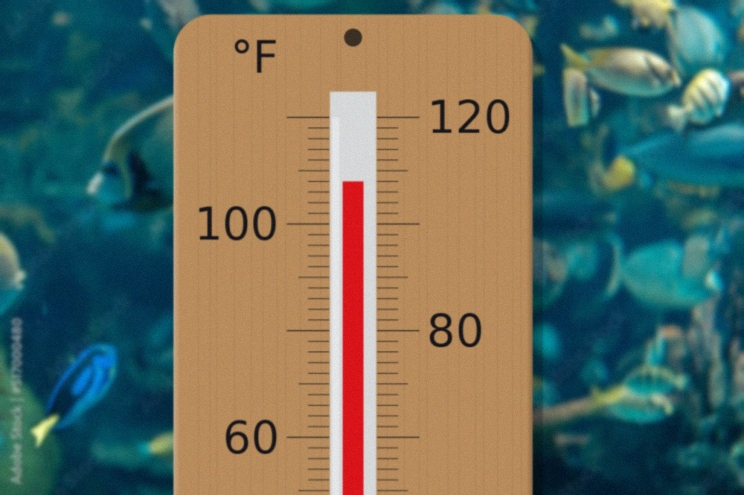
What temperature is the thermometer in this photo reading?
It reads 108 °F
